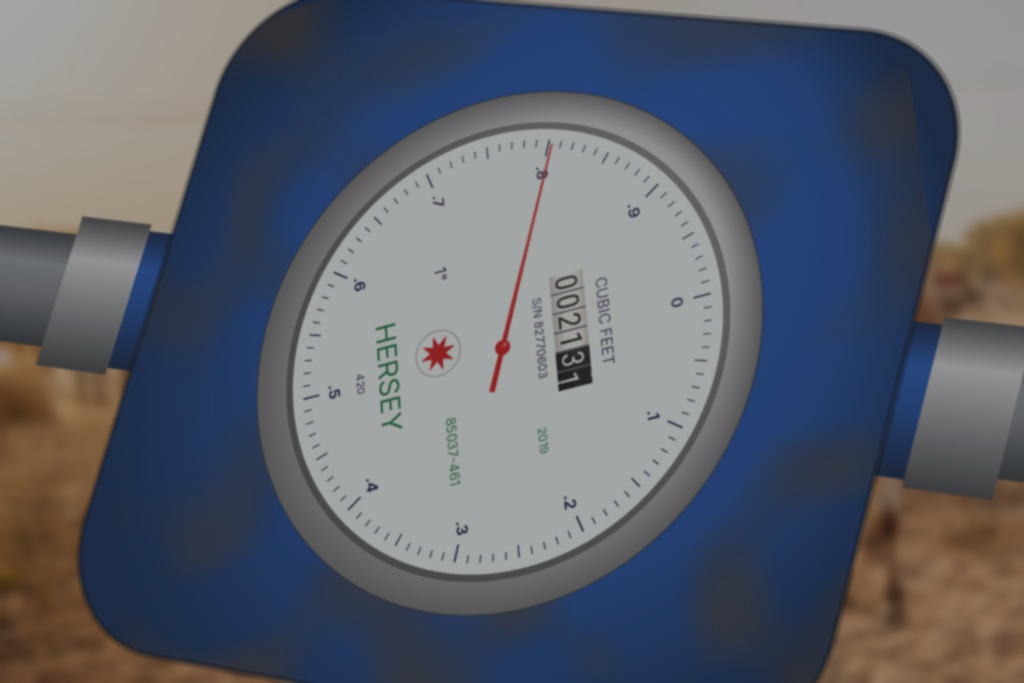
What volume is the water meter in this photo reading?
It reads 2130.80 ft³
